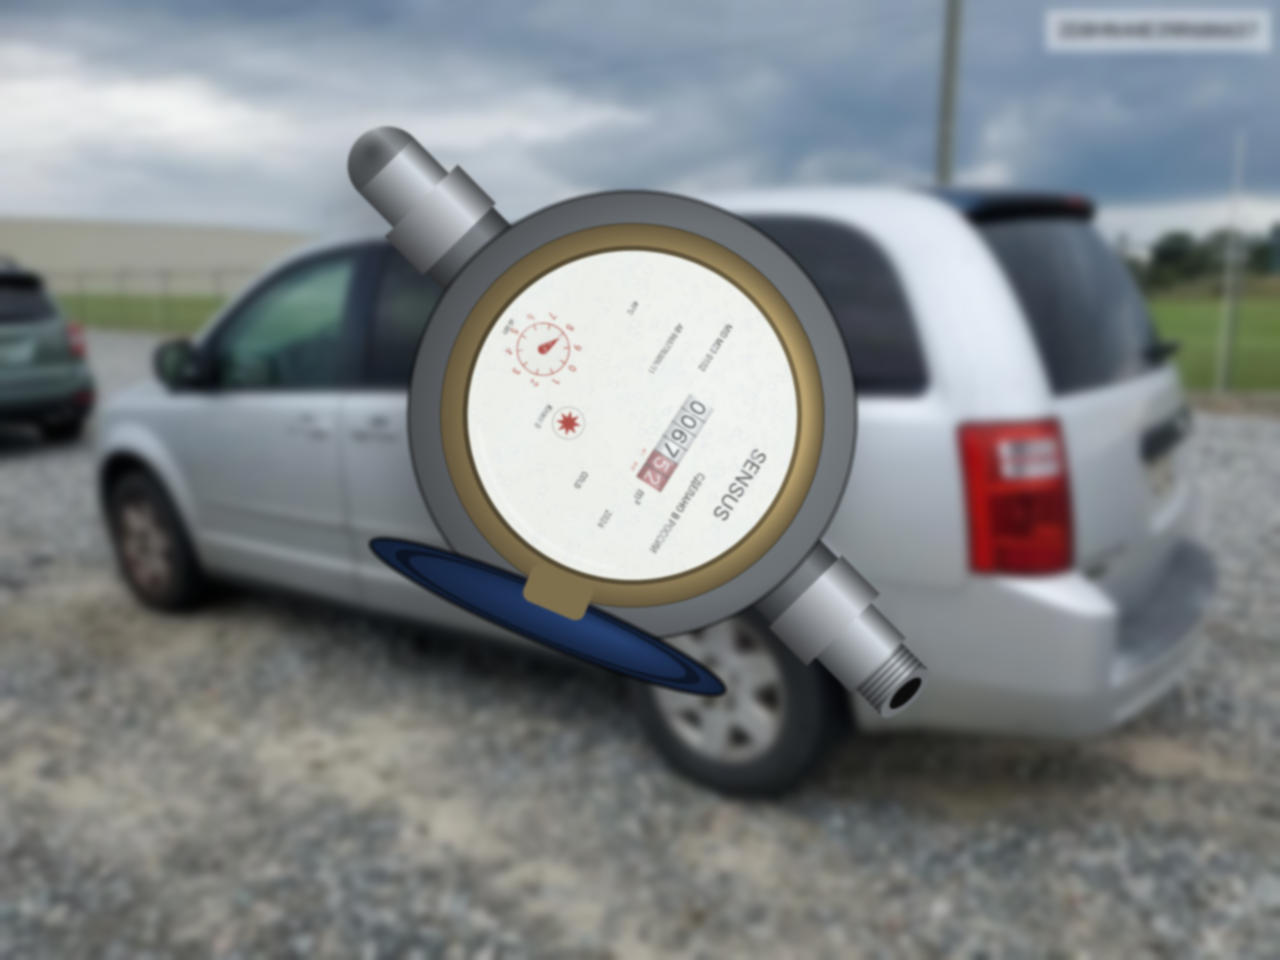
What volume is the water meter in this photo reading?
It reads 67.528 m³
